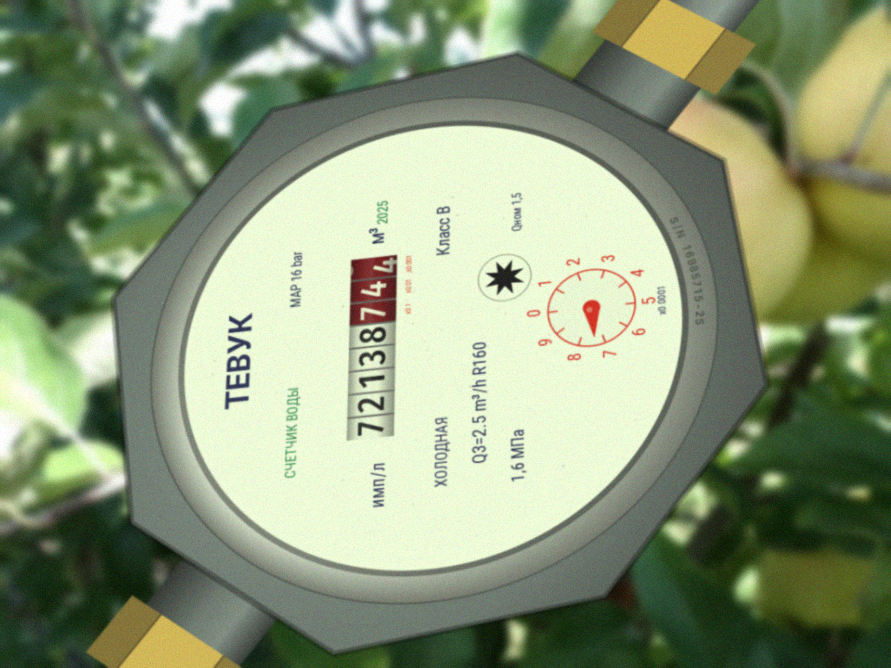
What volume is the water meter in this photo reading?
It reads 72138.7437 m³
